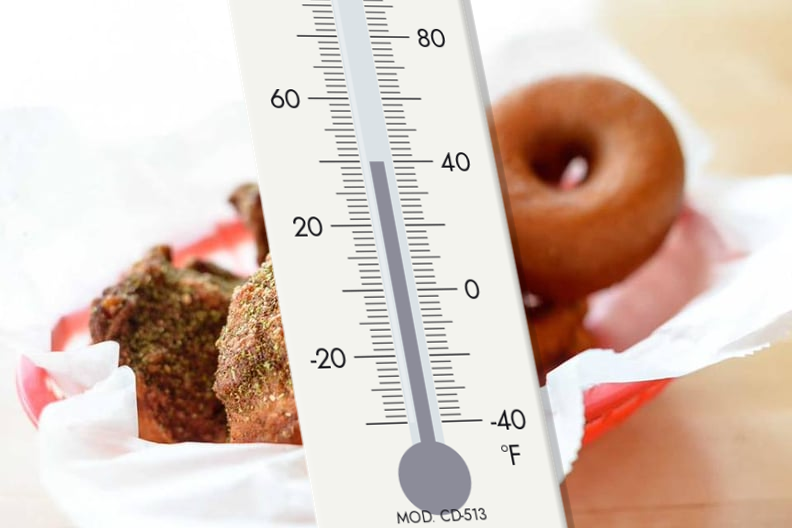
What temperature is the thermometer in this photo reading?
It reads 40 °F
